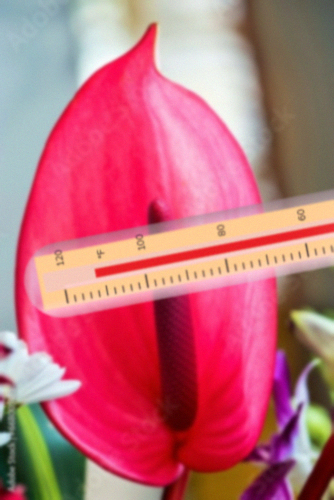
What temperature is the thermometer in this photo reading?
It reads 112 °F
